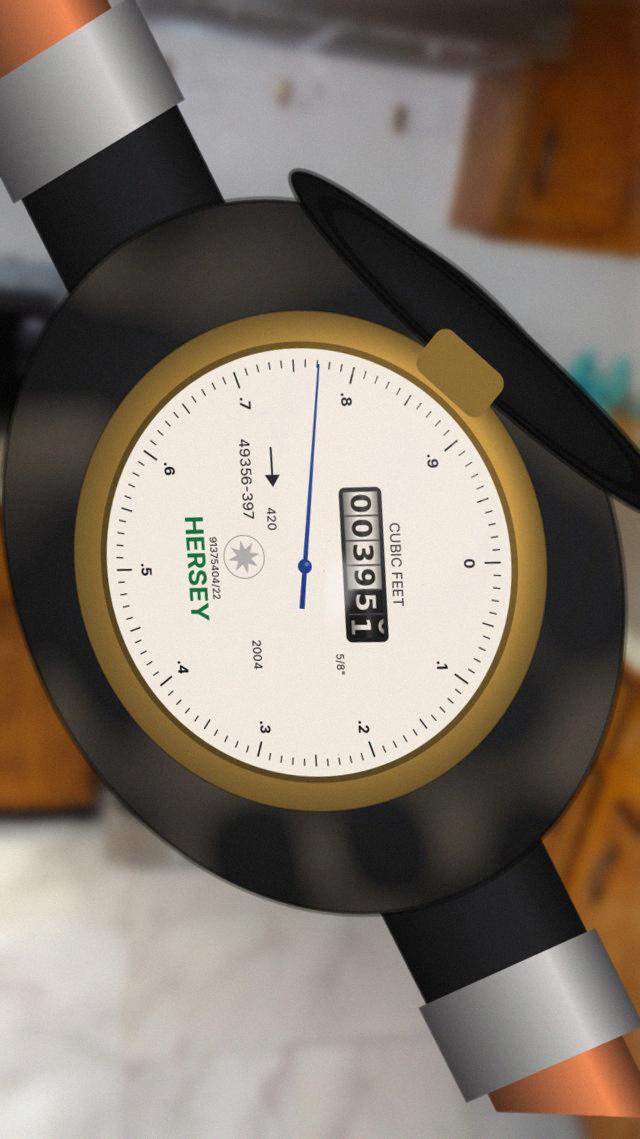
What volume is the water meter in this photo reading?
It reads 3950.77 ft³
